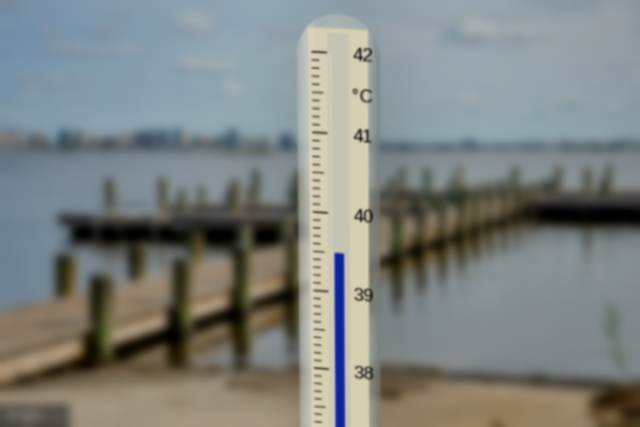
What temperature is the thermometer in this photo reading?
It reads 39.5 °C
